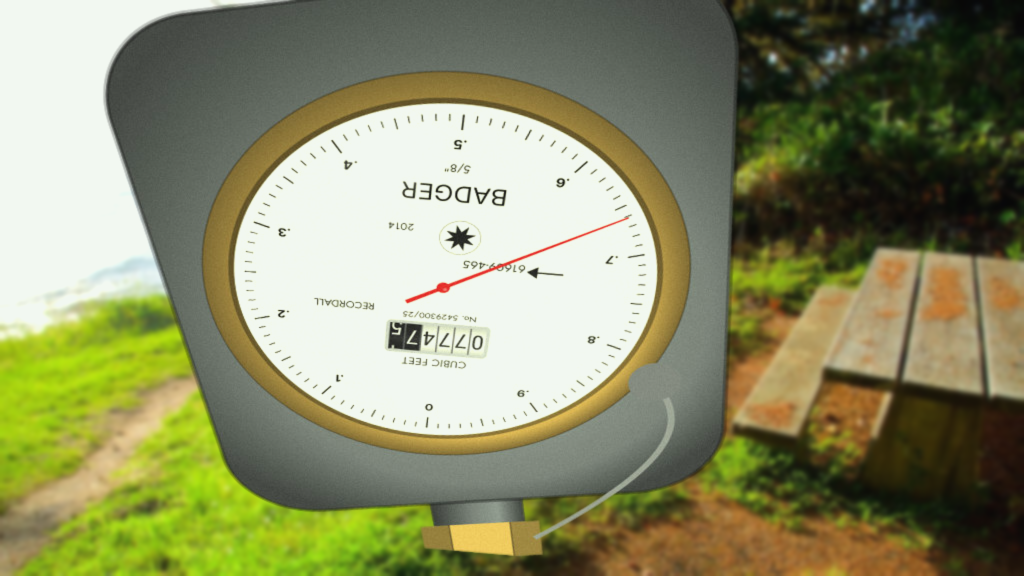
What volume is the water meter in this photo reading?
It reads 77474.66 ft³
